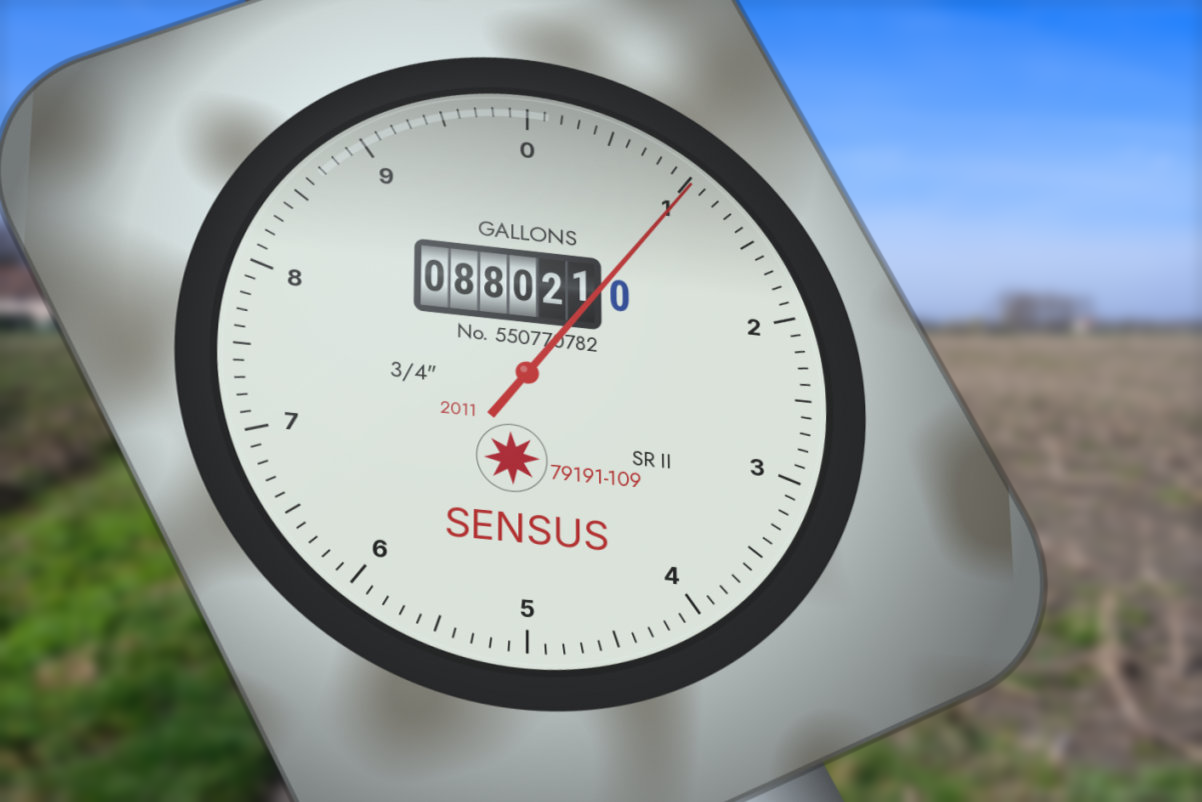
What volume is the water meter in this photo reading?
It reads 880211.0 gal
